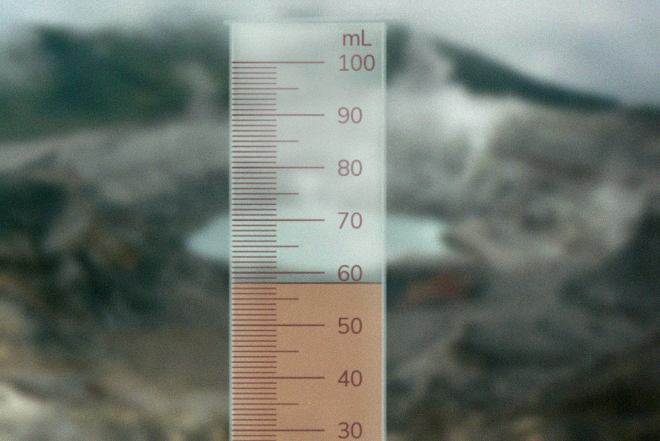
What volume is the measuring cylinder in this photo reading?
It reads 58 mL
